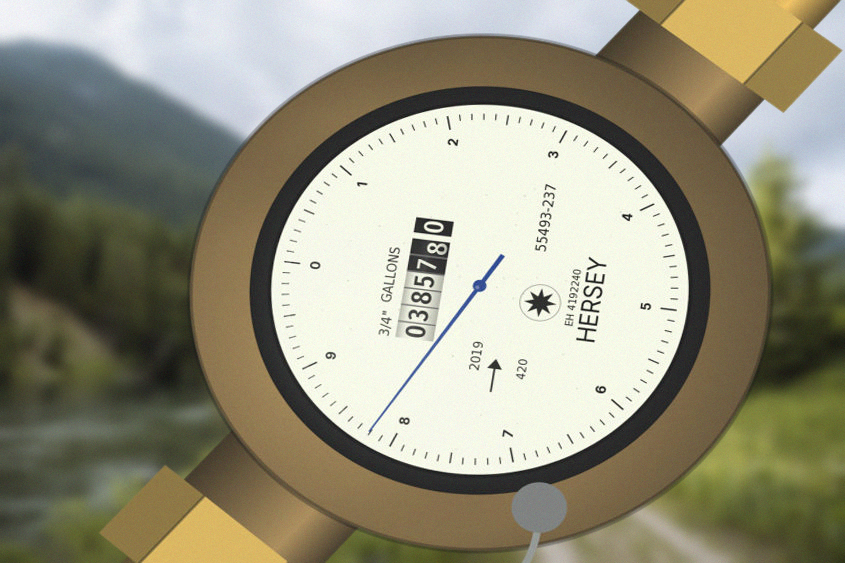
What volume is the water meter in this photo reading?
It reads 385778.2 gal
